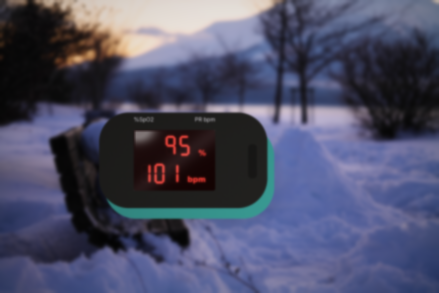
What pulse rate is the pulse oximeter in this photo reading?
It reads 101 bpm
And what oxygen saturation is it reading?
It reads 95 %
